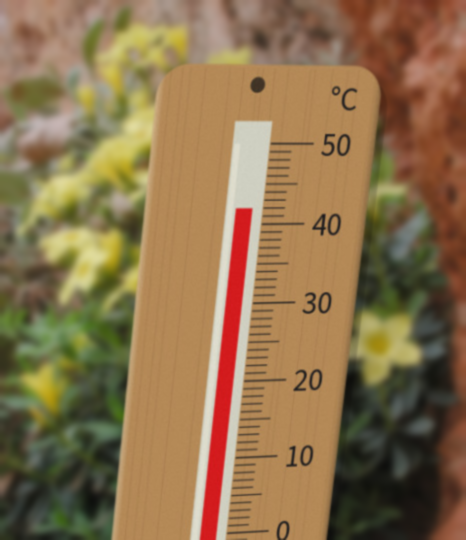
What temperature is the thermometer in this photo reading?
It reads 42 °C
